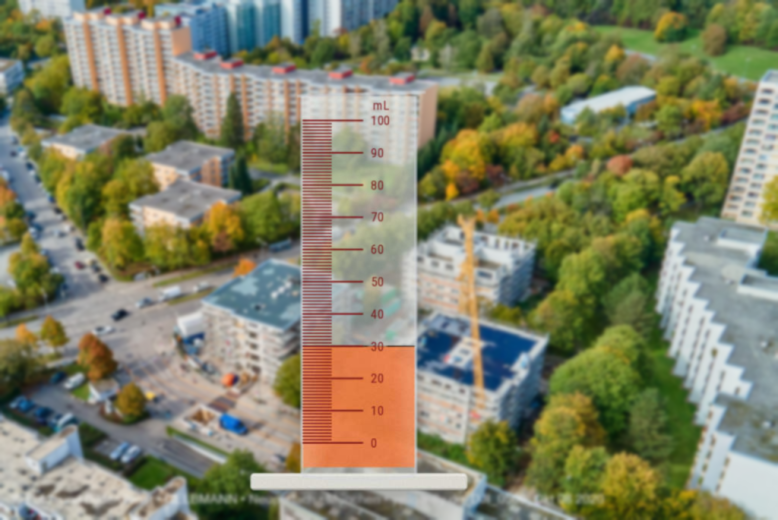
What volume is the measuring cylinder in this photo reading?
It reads 30 mL
